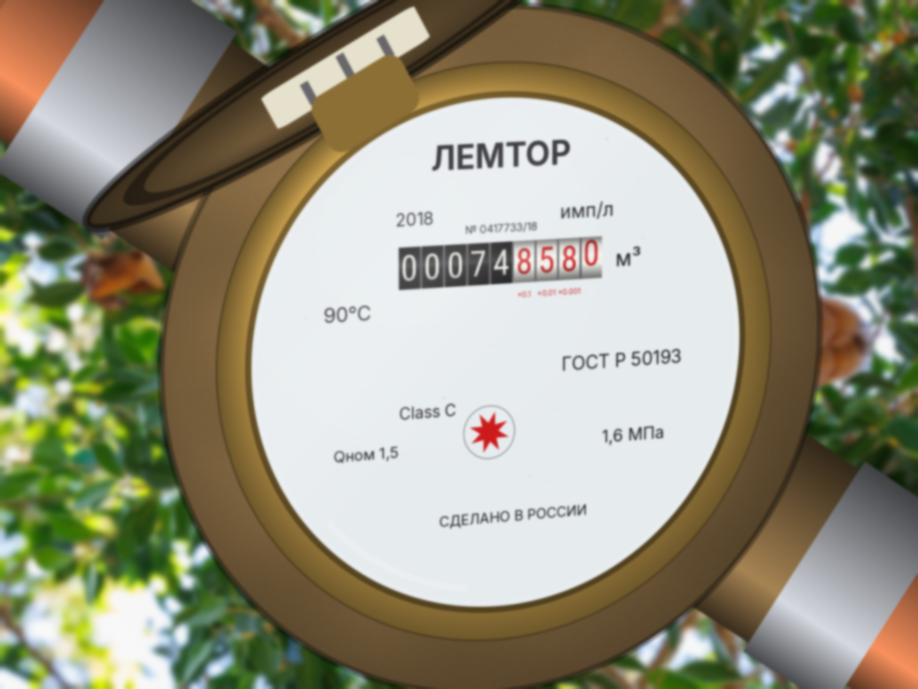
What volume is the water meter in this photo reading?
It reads 74.8580 m³
